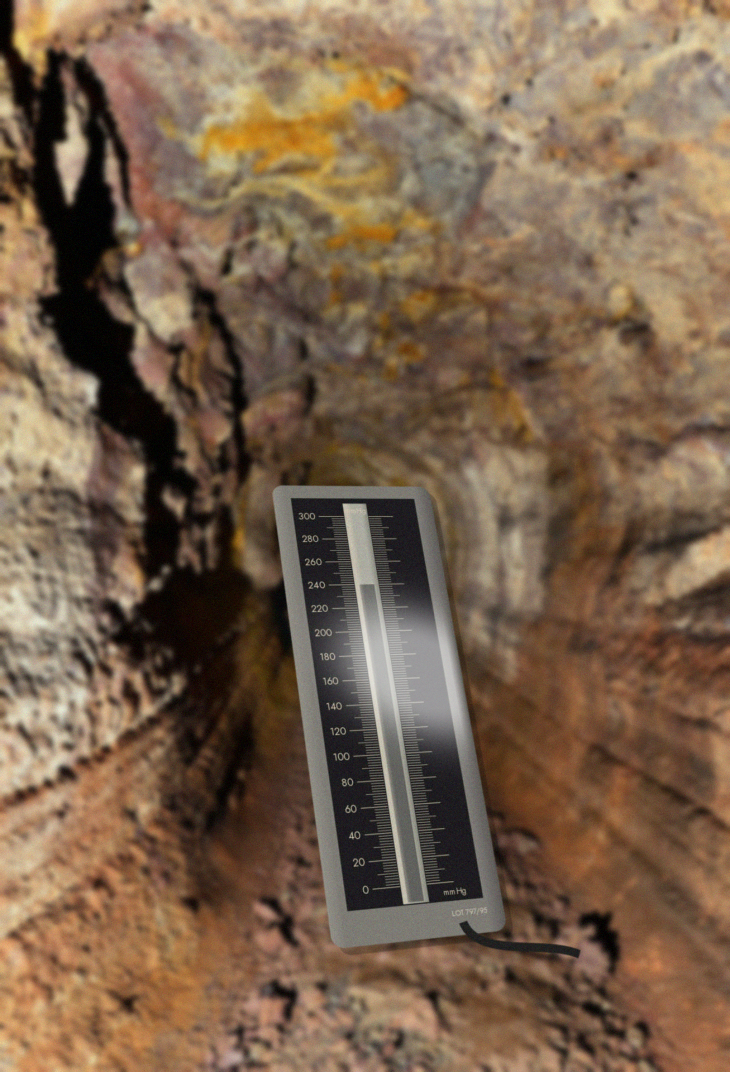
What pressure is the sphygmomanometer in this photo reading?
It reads 240 mmHg
